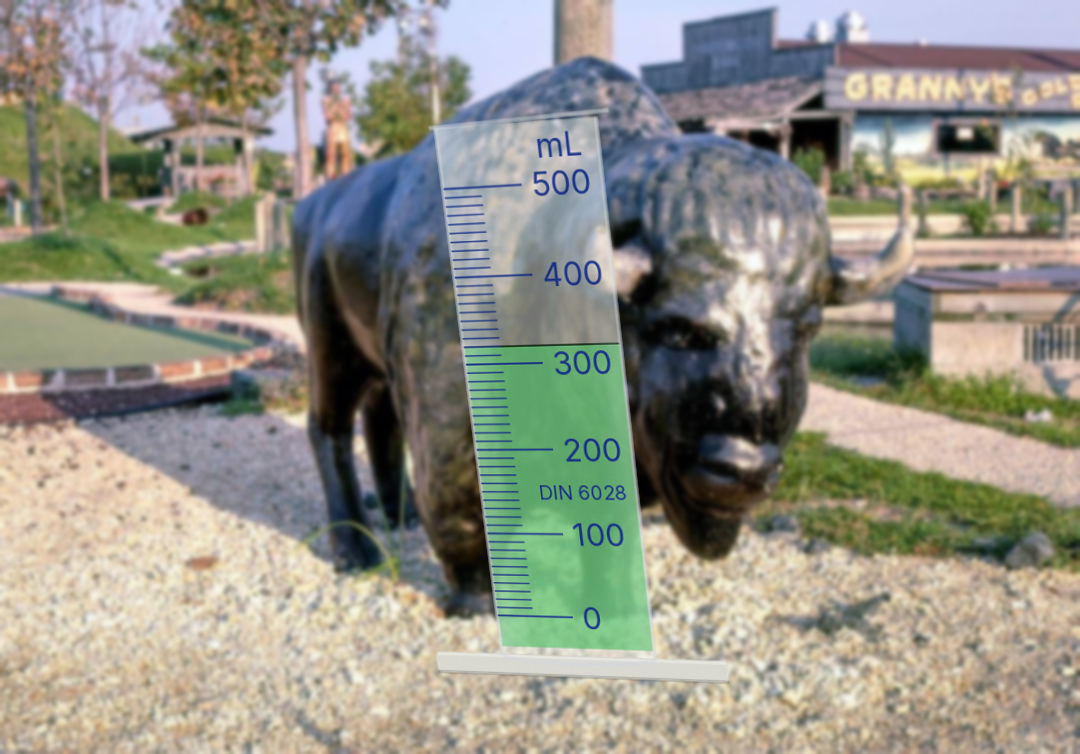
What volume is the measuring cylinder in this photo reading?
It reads 320 mL
